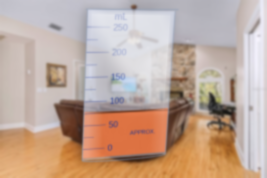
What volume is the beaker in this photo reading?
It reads 75 mL
